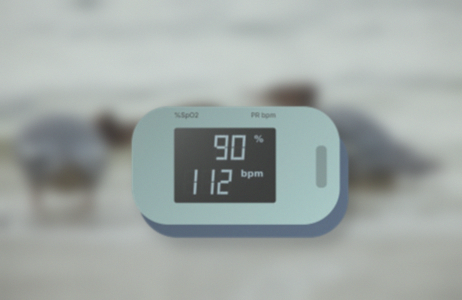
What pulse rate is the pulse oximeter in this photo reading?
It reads 112 bpm
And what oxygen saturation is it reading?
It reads 90 %
